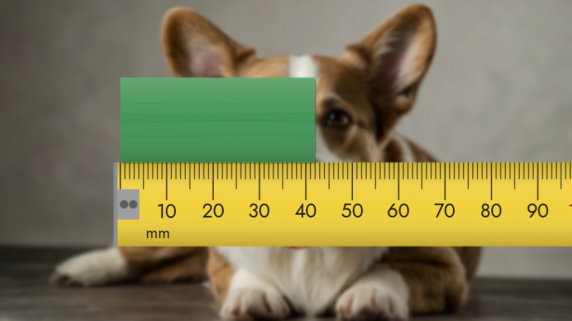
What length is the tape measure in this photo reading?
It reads 42 mm
